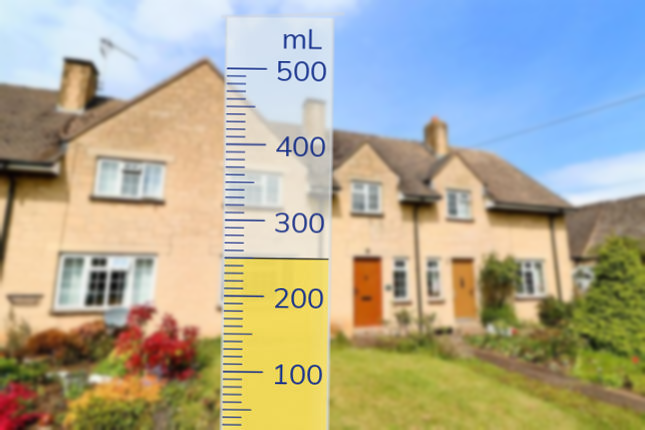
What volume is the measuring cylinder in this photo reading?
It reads 250 mL
